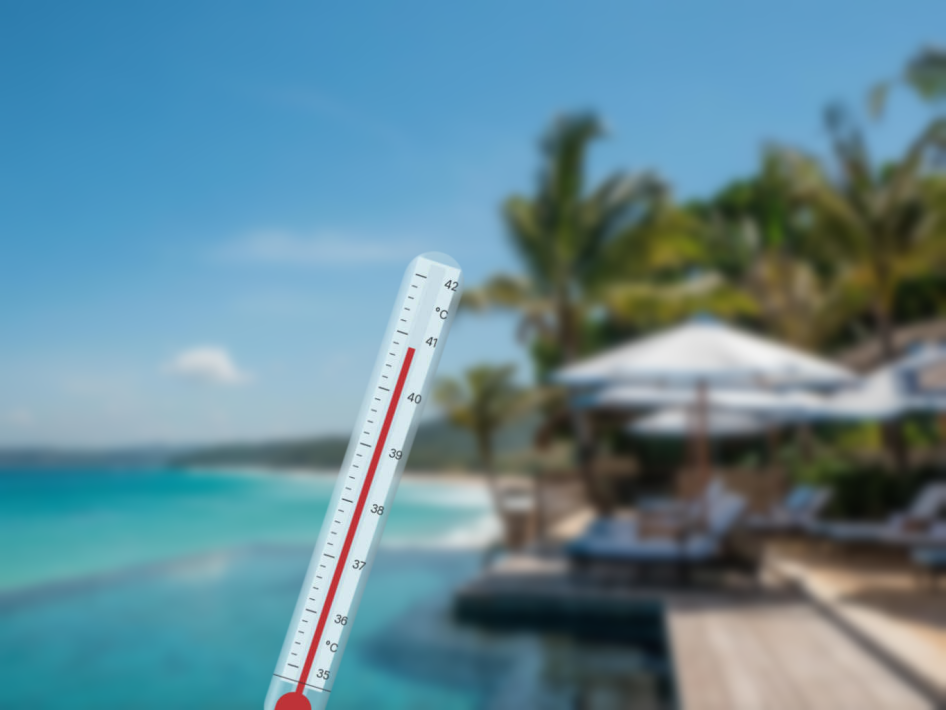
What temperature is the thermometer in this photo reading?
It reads 40.8 °C
